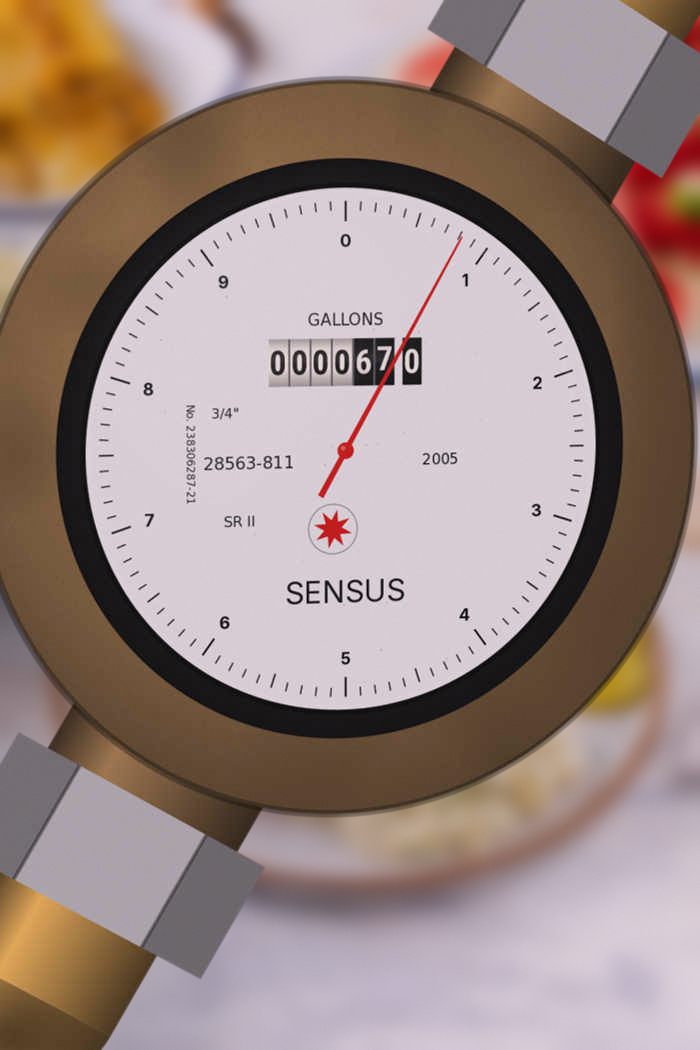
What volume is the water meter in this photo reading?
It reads 670.8 gal
